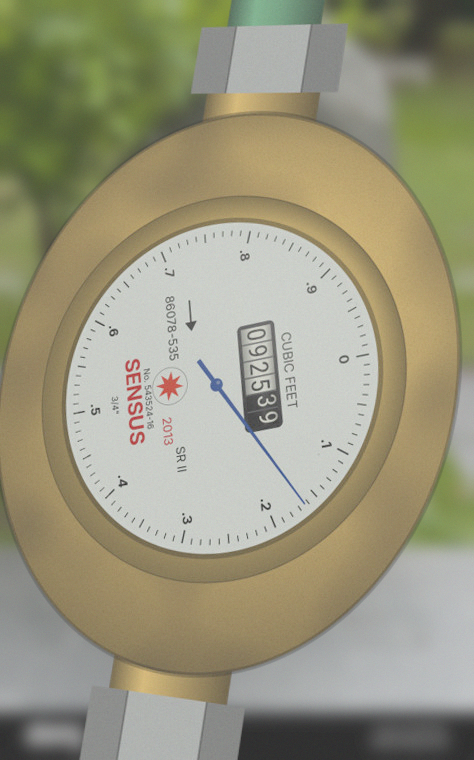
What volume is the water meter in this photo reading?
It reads 92539.16 ft³
